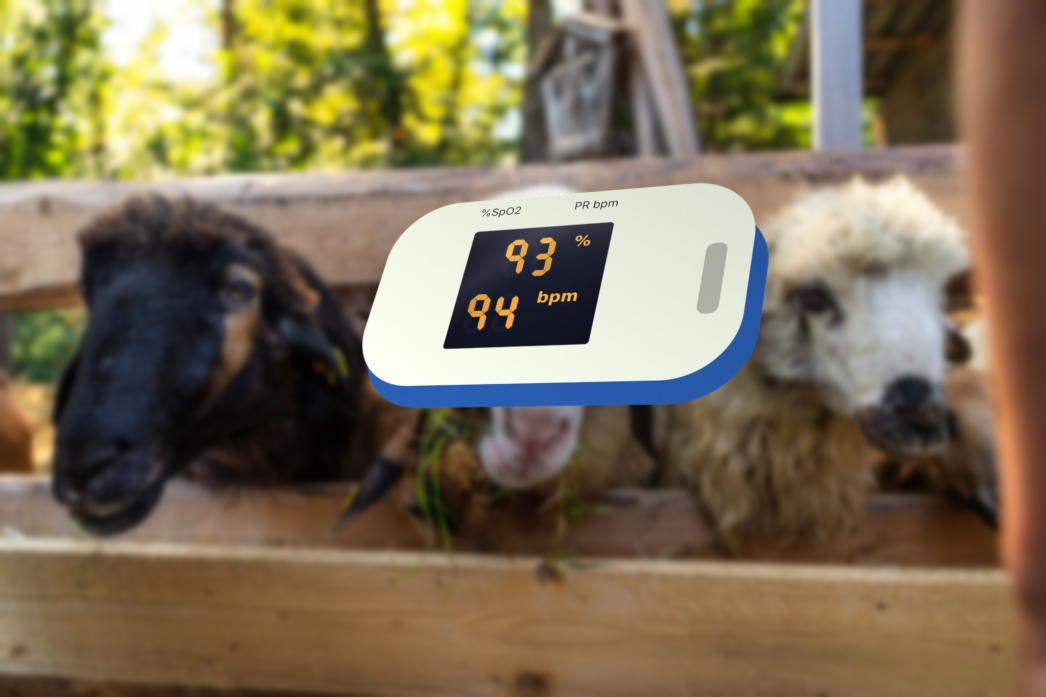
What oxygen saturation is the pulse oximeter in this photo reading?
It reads 93 %
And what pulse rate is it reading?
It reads 94 bpm
